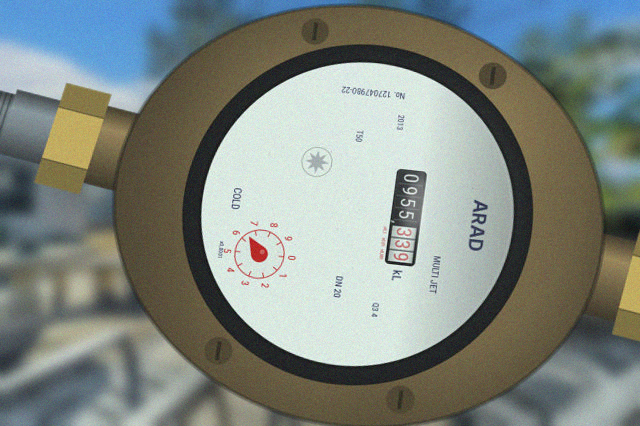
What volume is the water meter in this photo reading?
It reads 955.3396 kL
